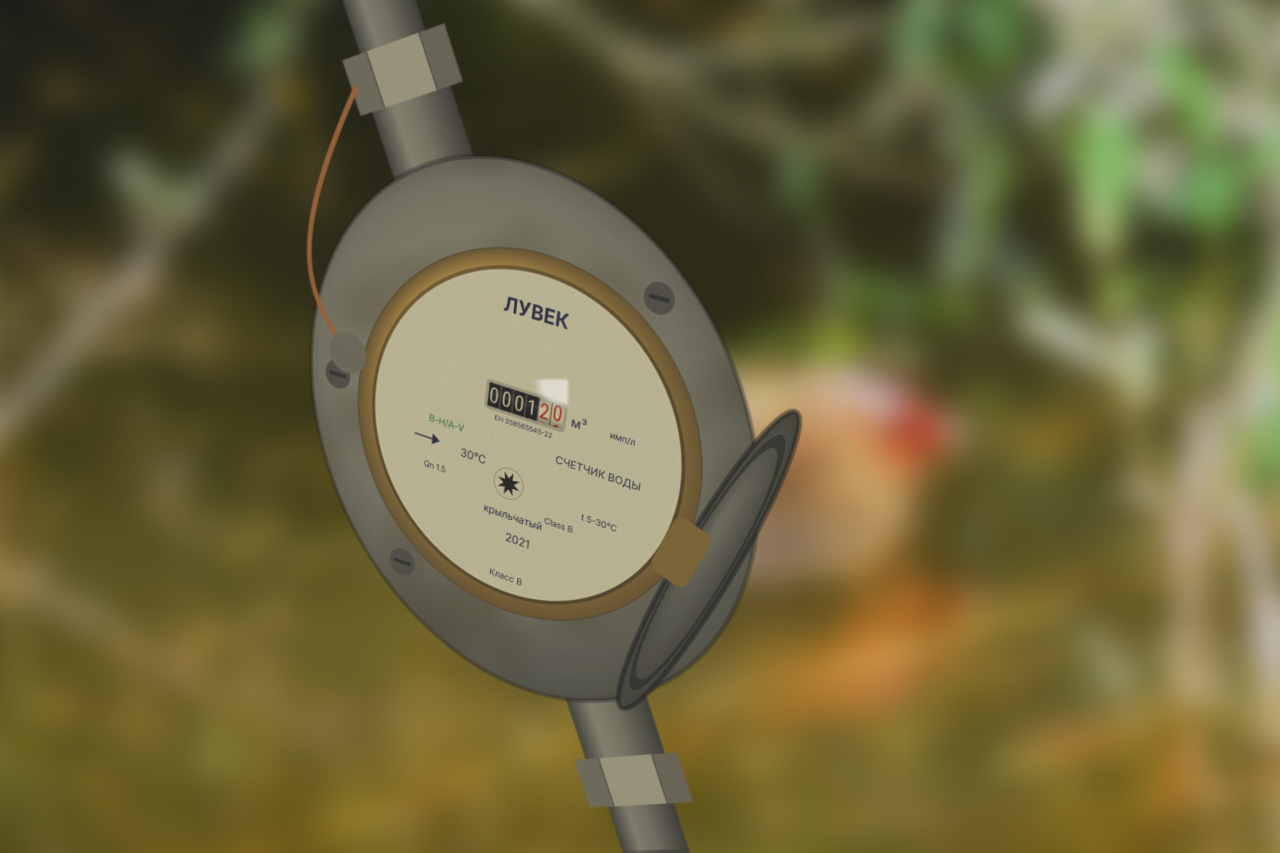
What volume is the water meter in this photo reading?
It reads 1.20 m³
